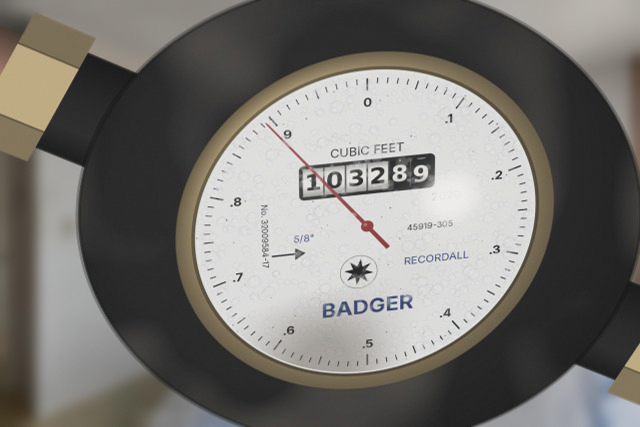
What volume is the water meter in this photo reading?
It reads 103288.89 ft³
